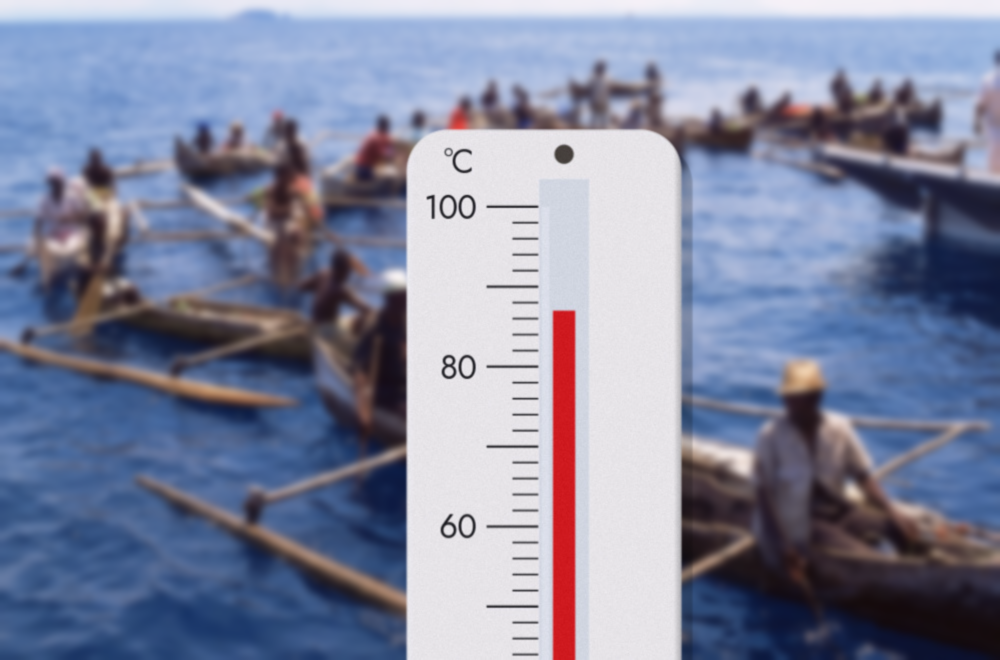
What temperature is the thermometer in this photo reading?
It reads 87 °C
